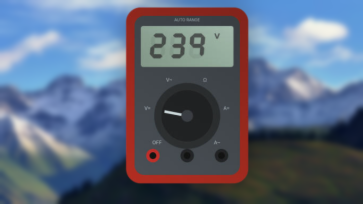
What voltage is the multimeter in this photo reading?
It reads 239 V
